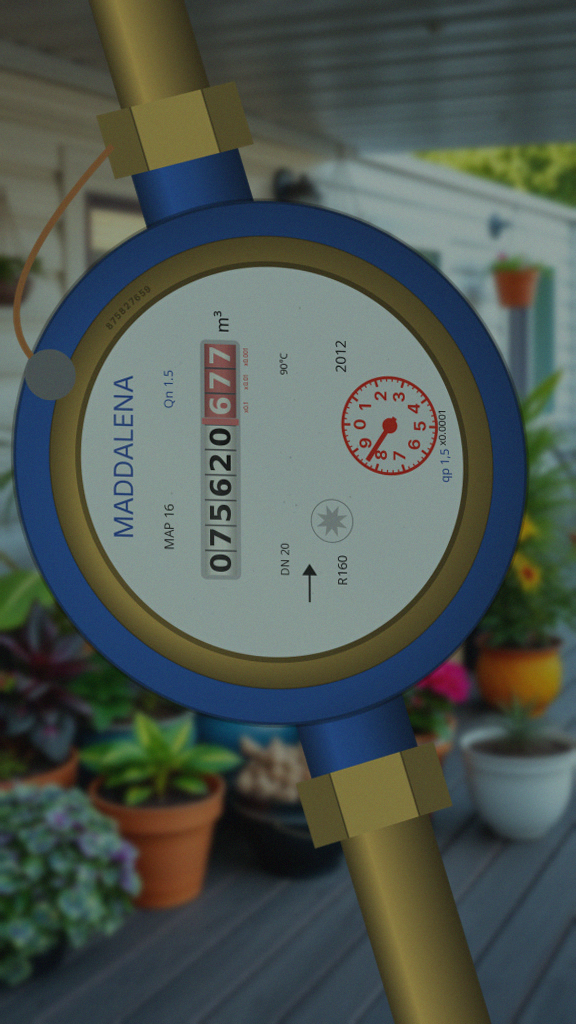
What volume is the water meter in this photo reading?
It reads 75620.6778 m³
